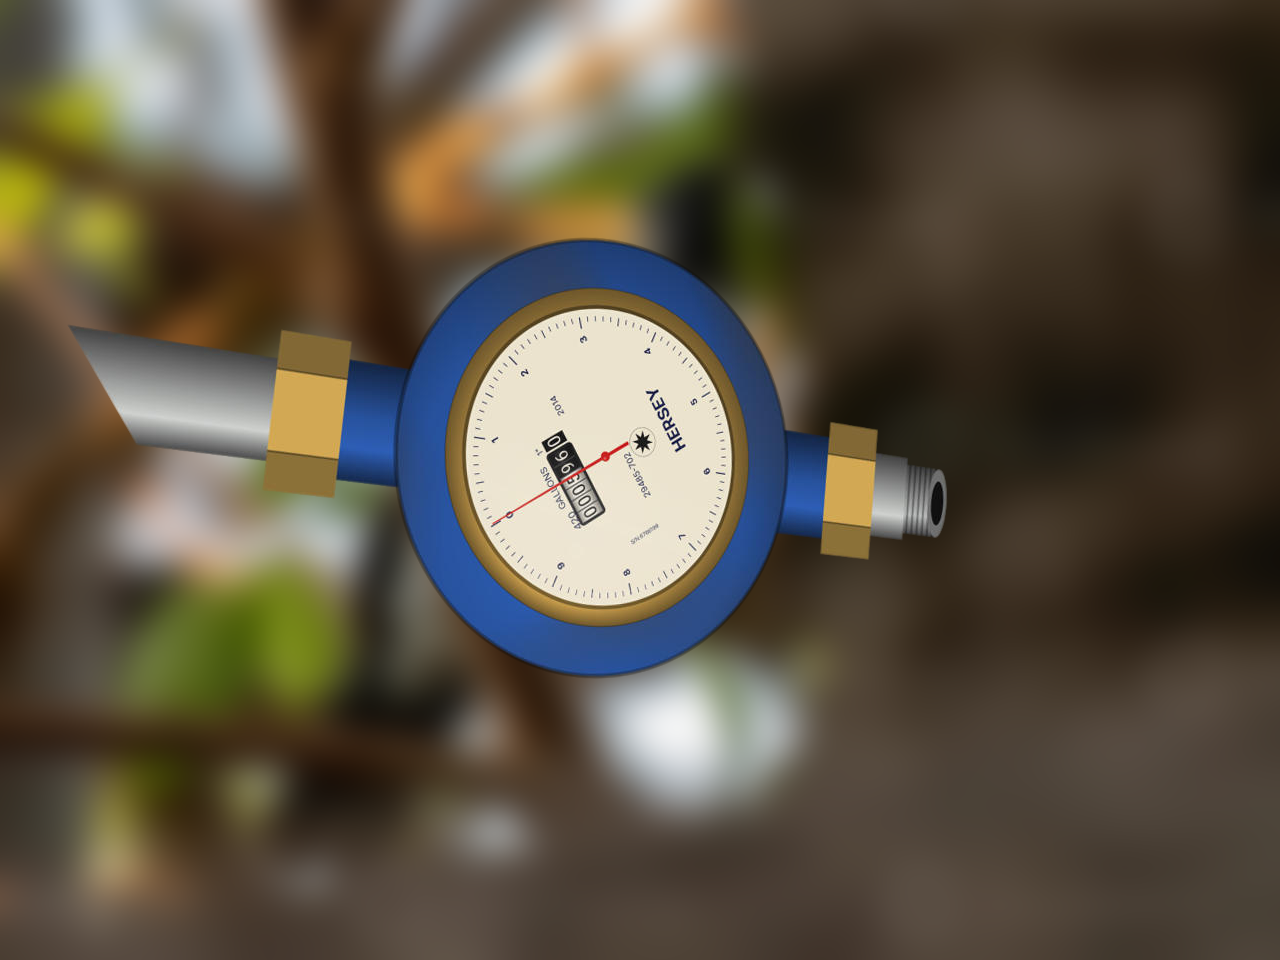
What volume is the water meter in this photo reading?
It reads 5960.0 gal
